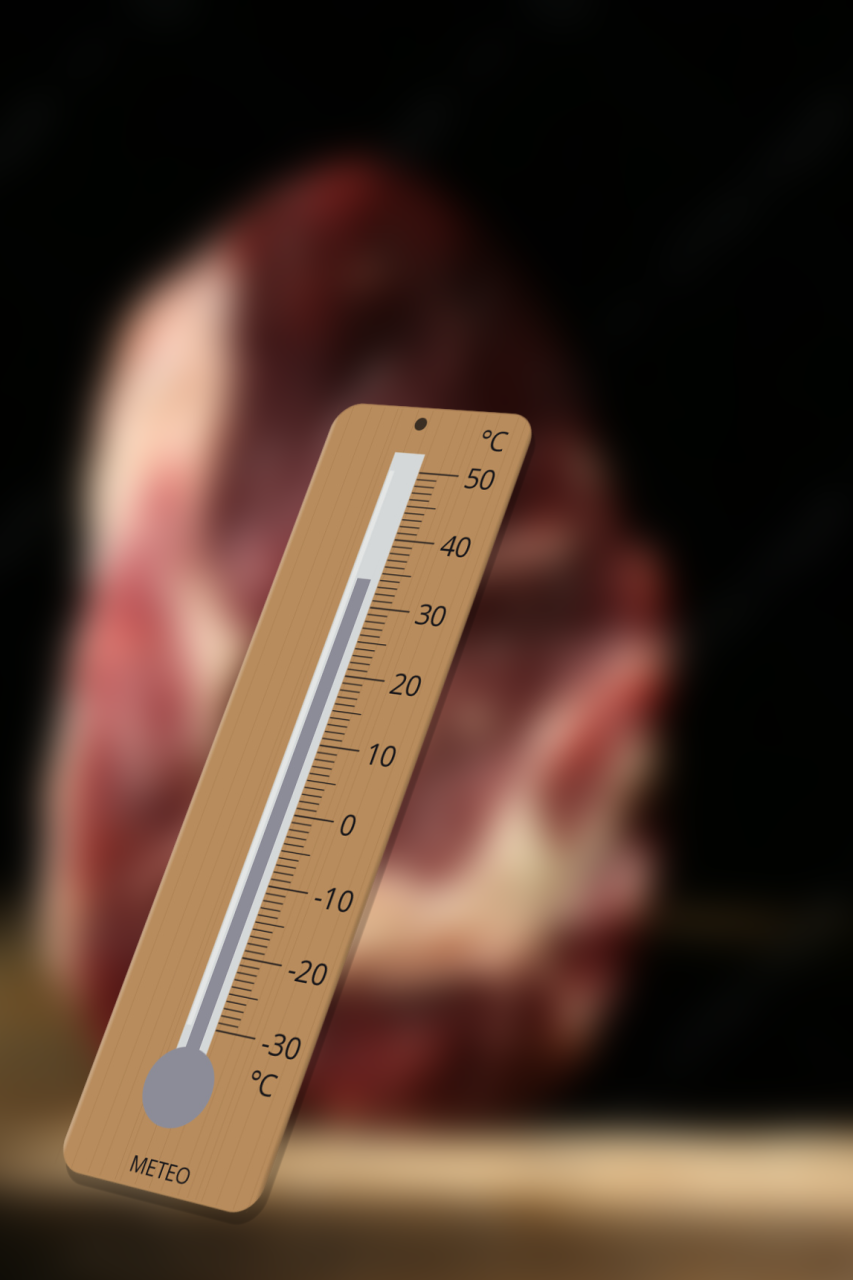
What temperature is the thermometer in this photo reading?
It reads 34 °C
